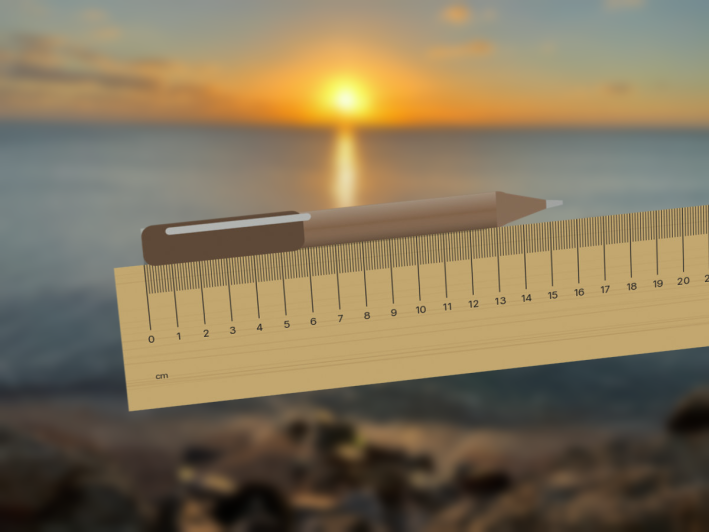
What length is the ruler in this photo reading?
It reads 15.5 cm
